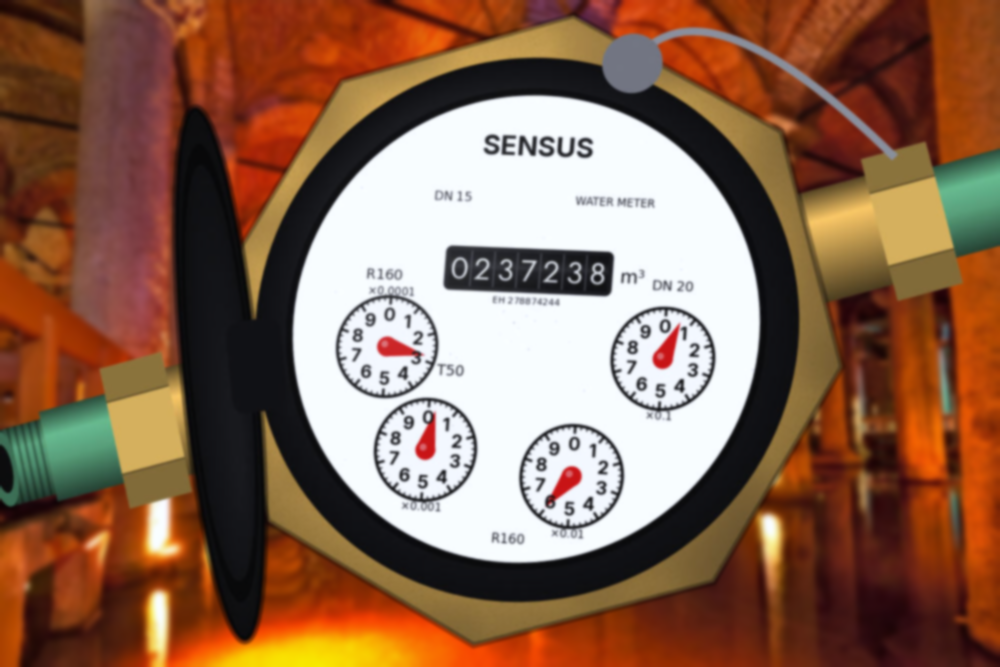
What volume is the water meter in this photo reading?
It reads 237238.0602 m³
